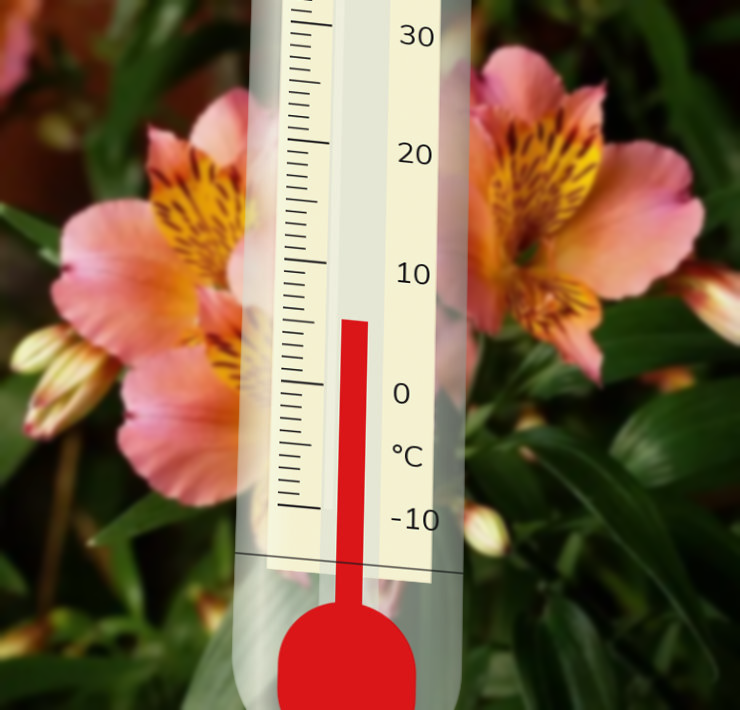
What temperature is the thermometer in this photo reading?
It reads 5.5 °C
